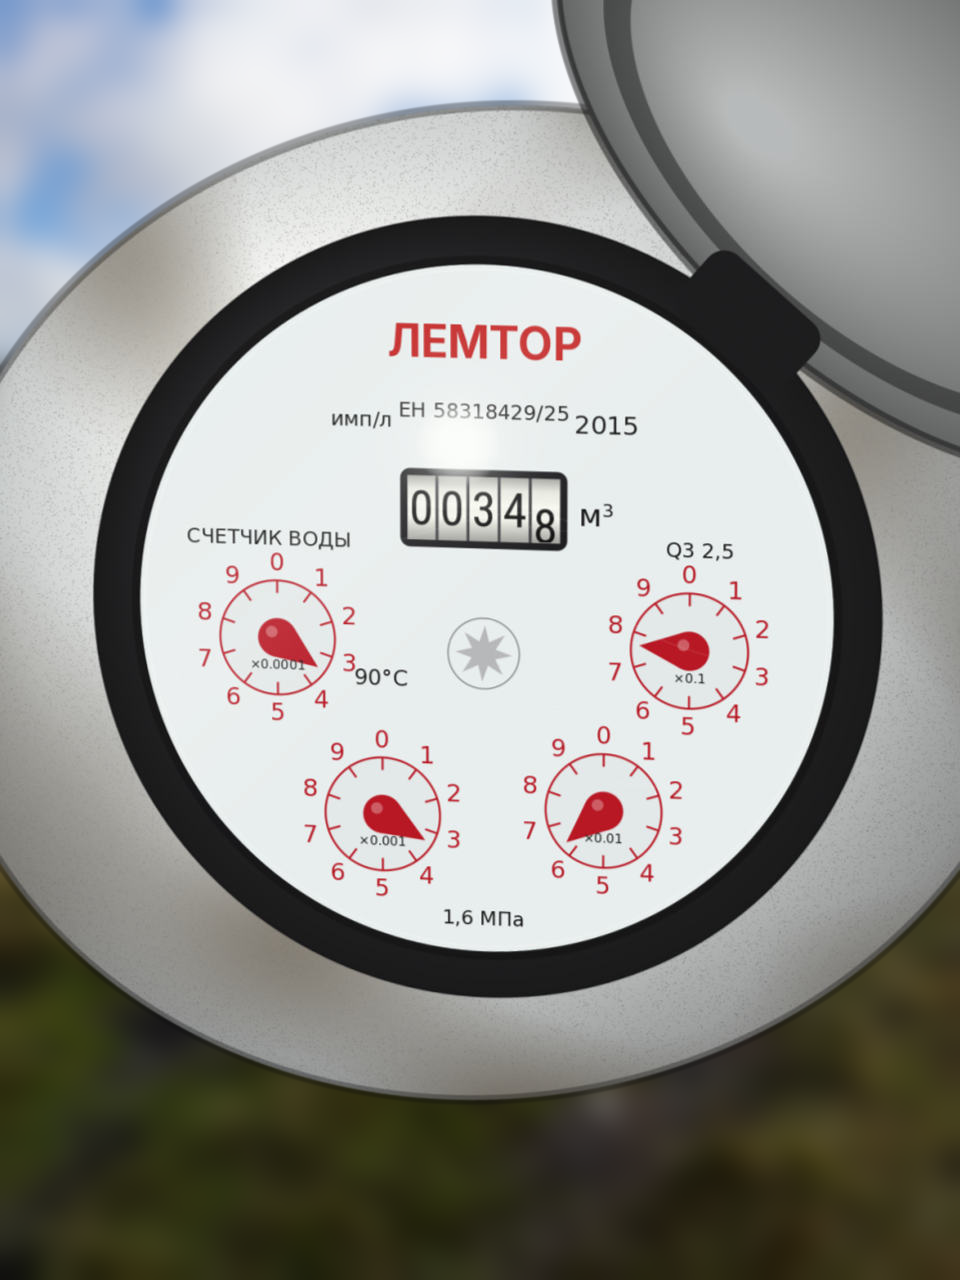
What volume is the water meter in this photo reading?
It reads 347.7633 m³
